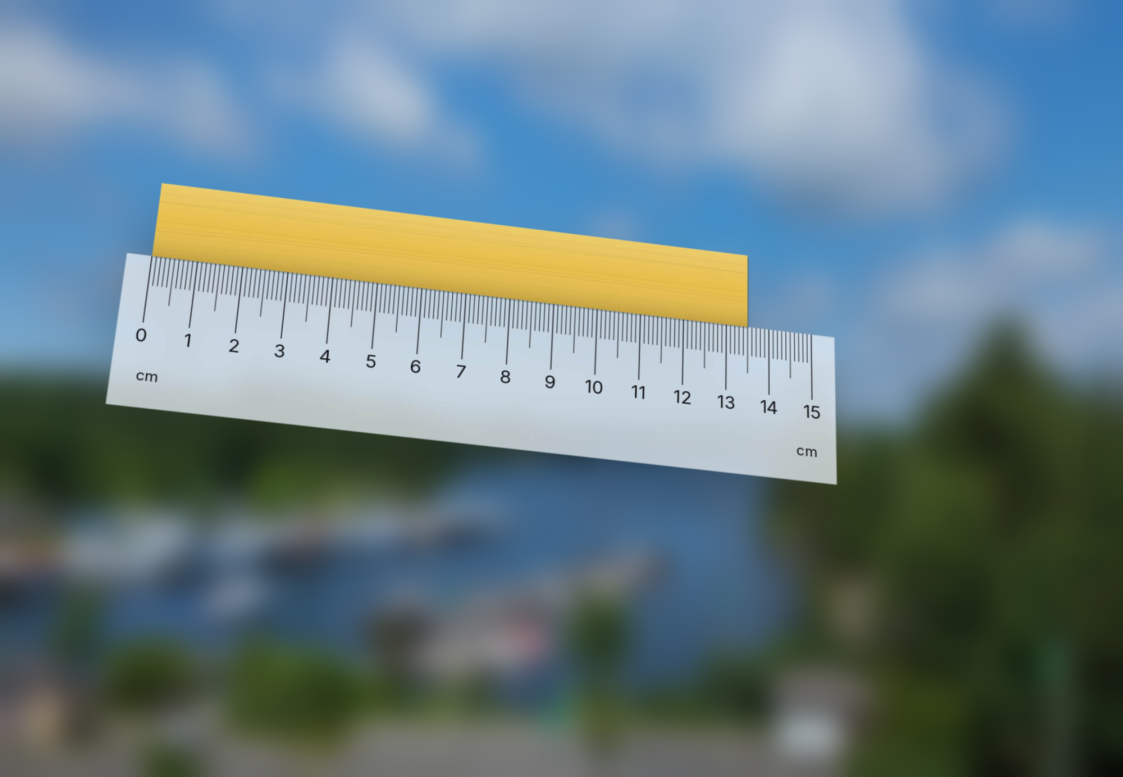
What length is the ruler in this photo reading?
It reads 13.5 cm
